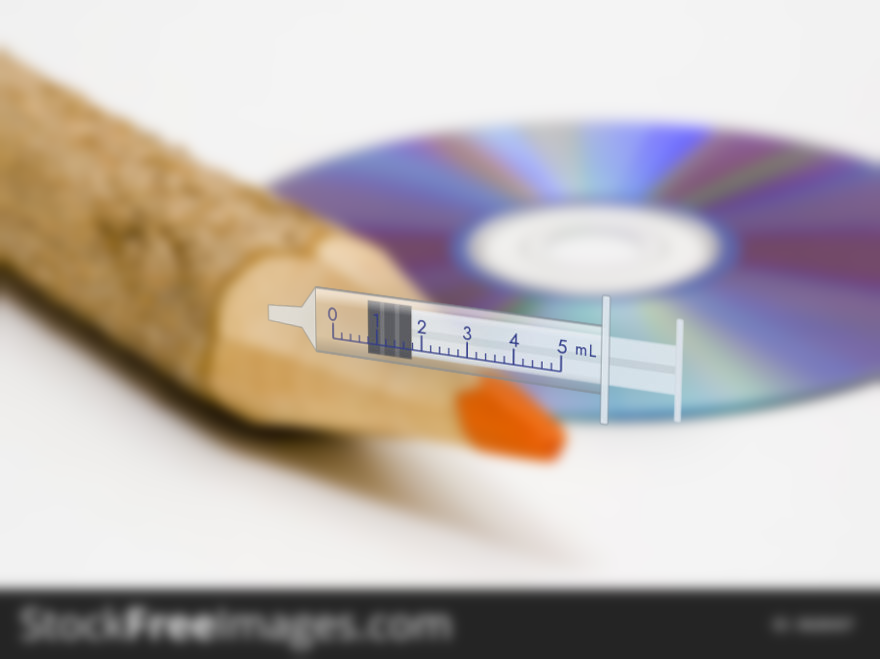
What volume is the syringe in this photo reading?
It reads 0.8 mL
